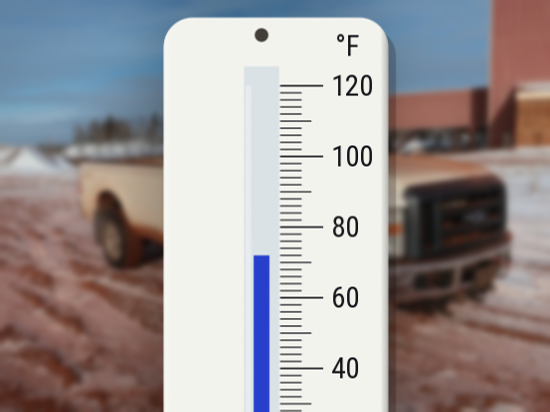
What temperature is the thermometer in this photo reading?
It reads 72 °F
